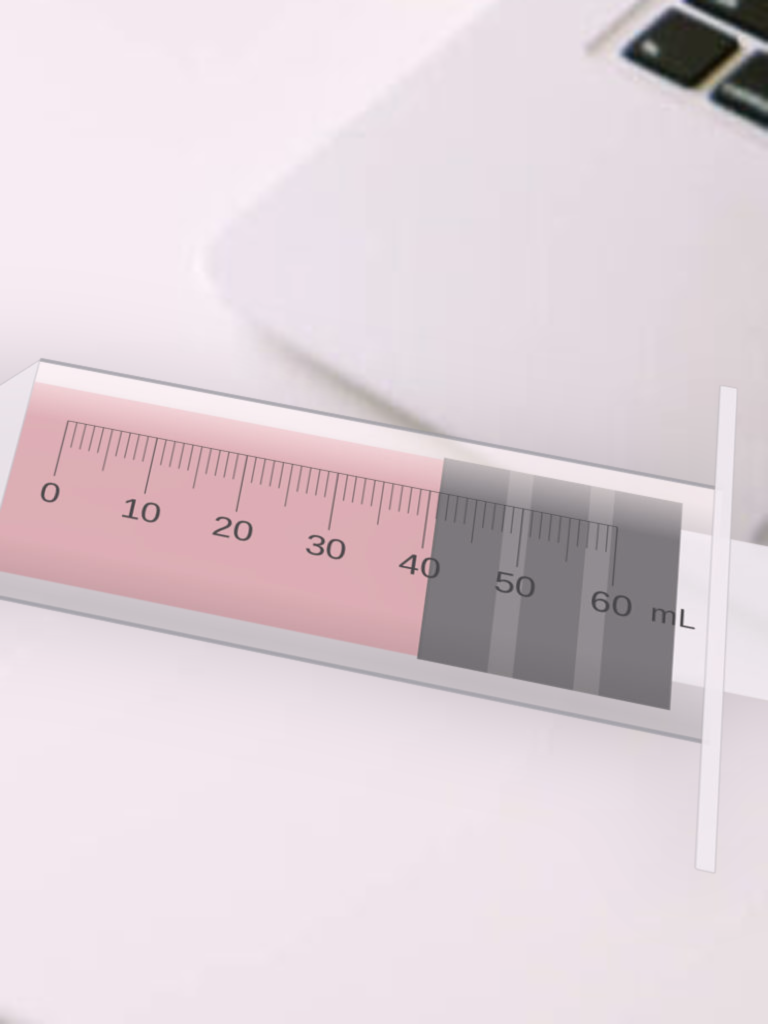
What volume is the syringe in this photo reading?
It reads 41 mL
